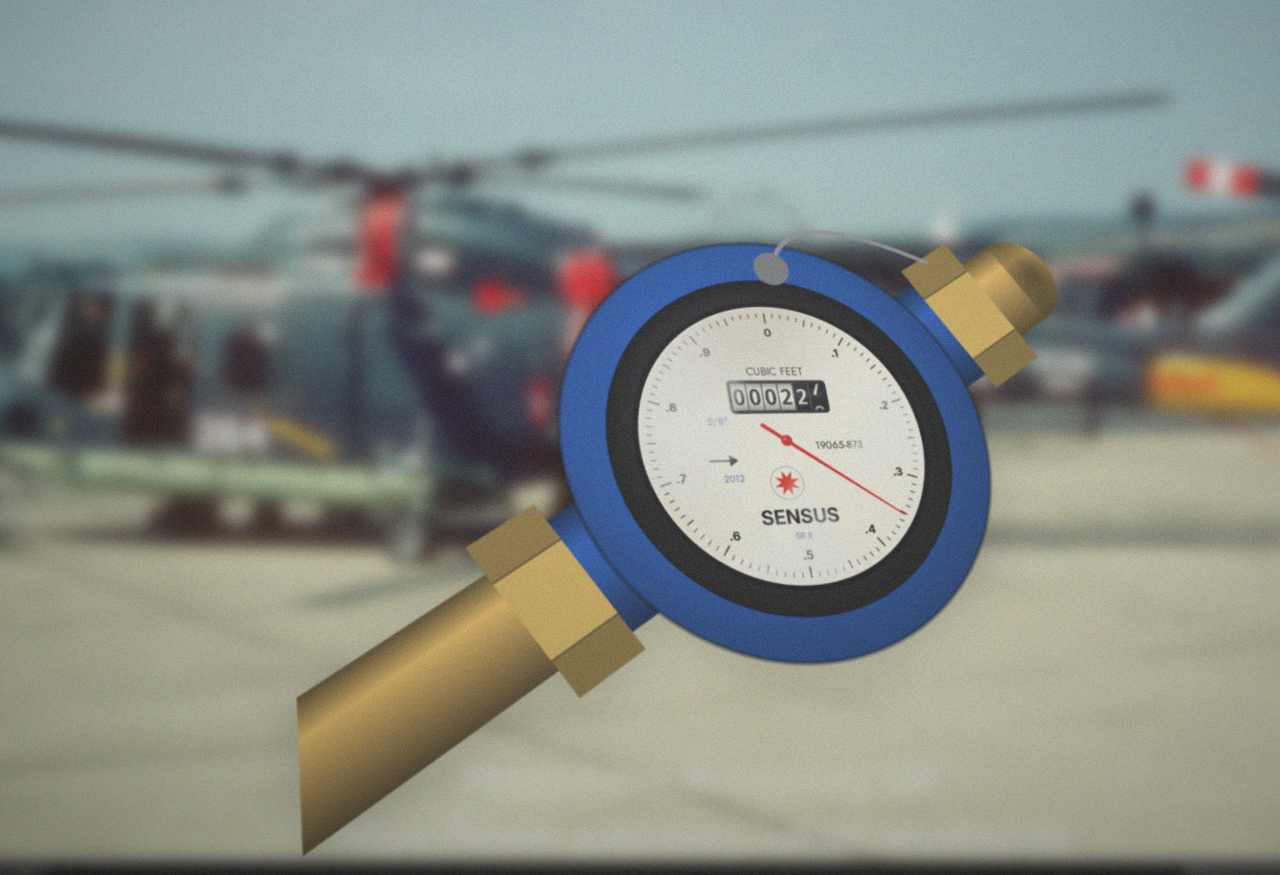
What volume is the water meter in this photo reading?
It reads 227.35 ft³
